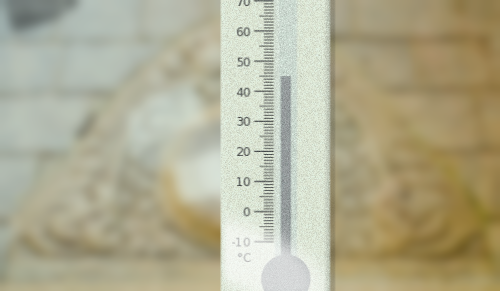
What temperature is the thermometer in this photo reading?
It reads 45 °C
